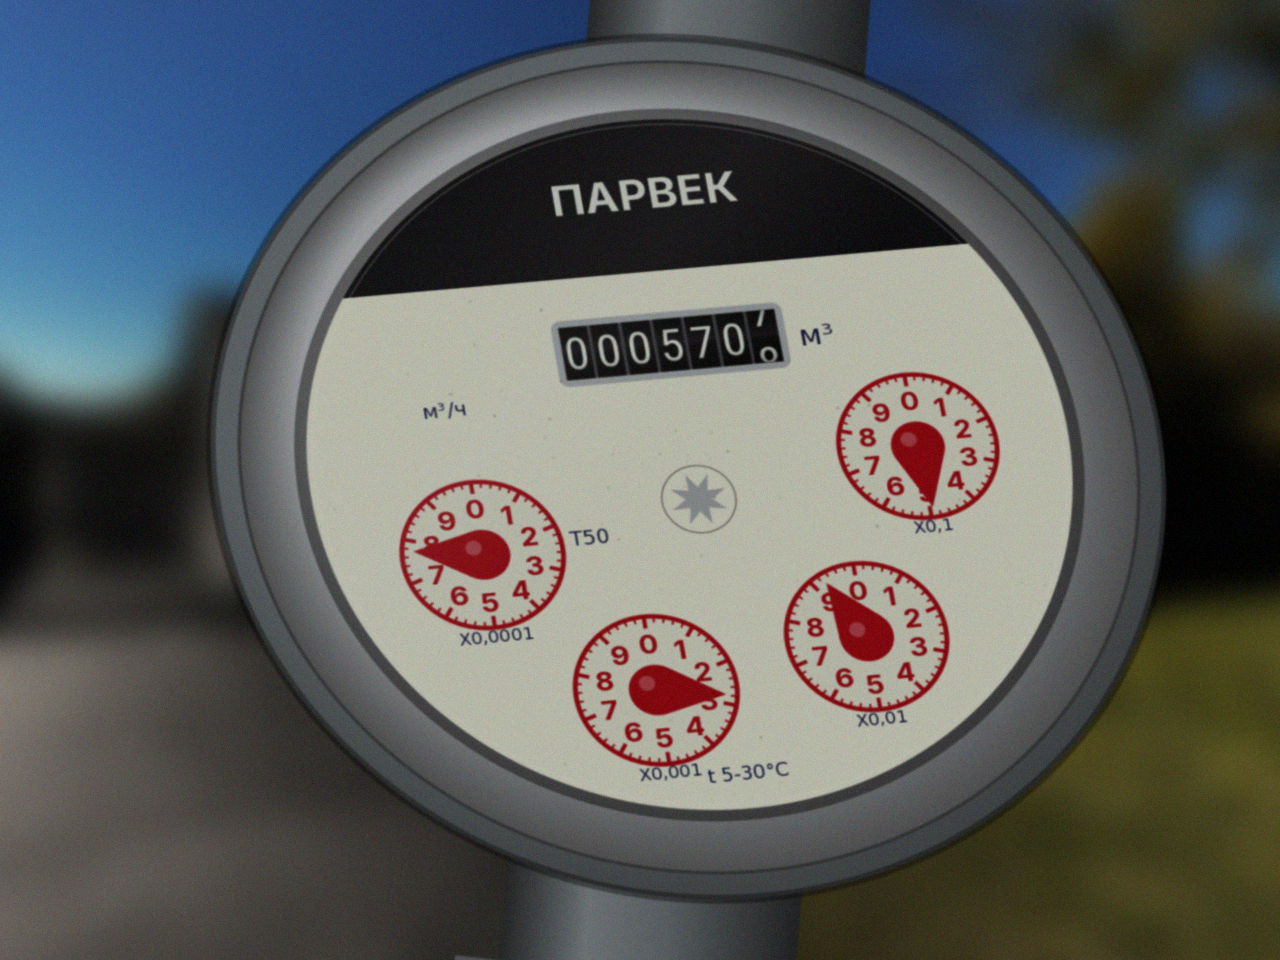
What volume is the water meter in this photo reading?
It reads 5707.4927 m³
